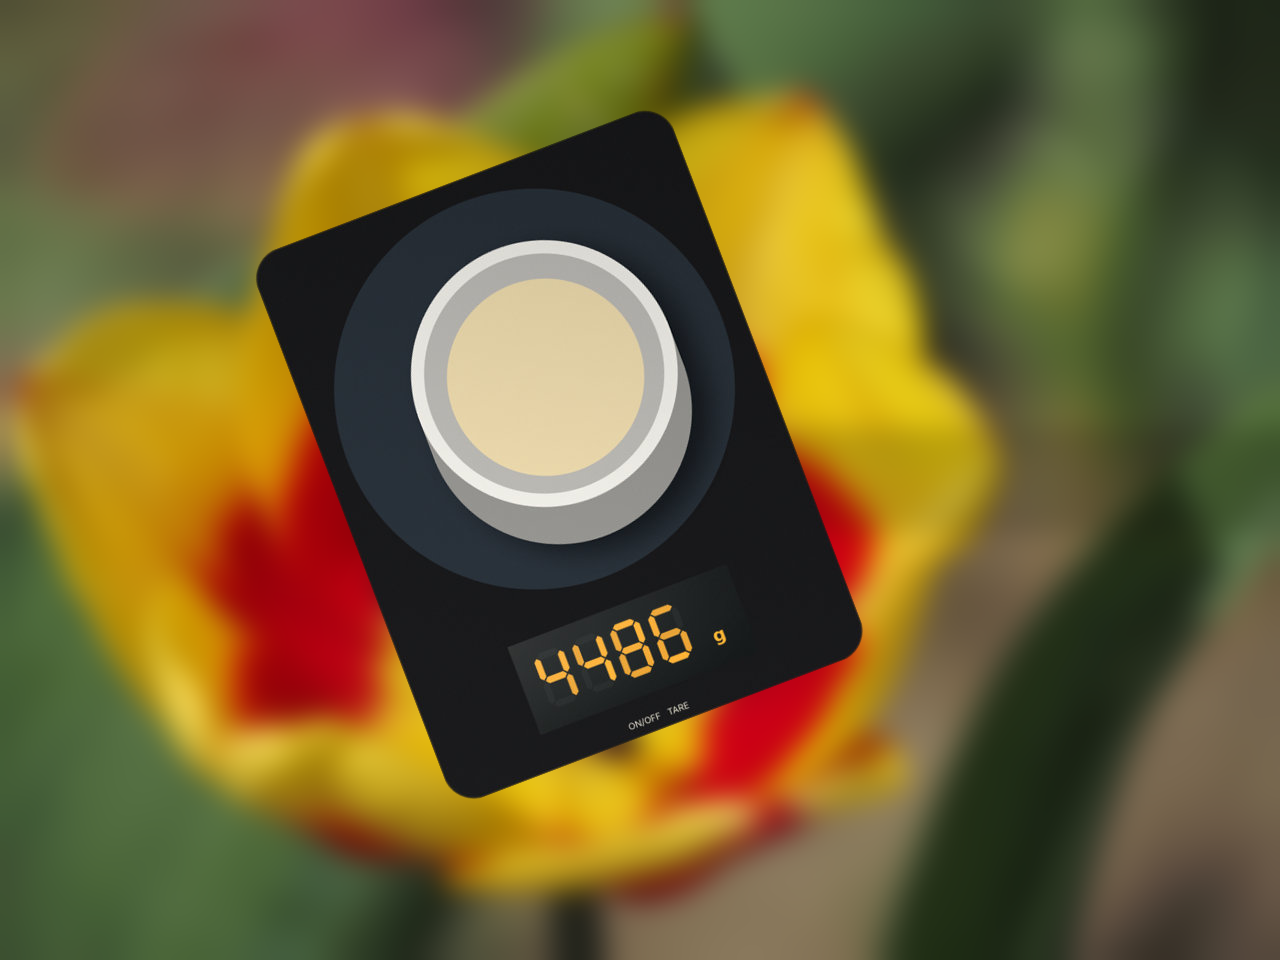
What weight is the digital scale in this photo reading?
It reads 4486 g
